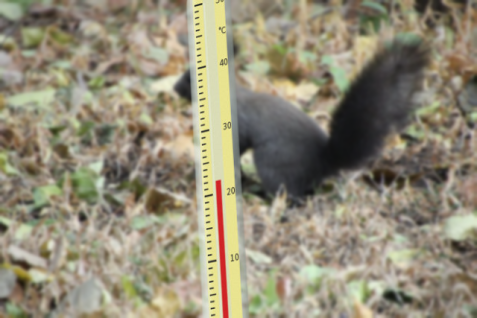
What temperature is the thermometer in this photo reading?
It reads 22 °C
